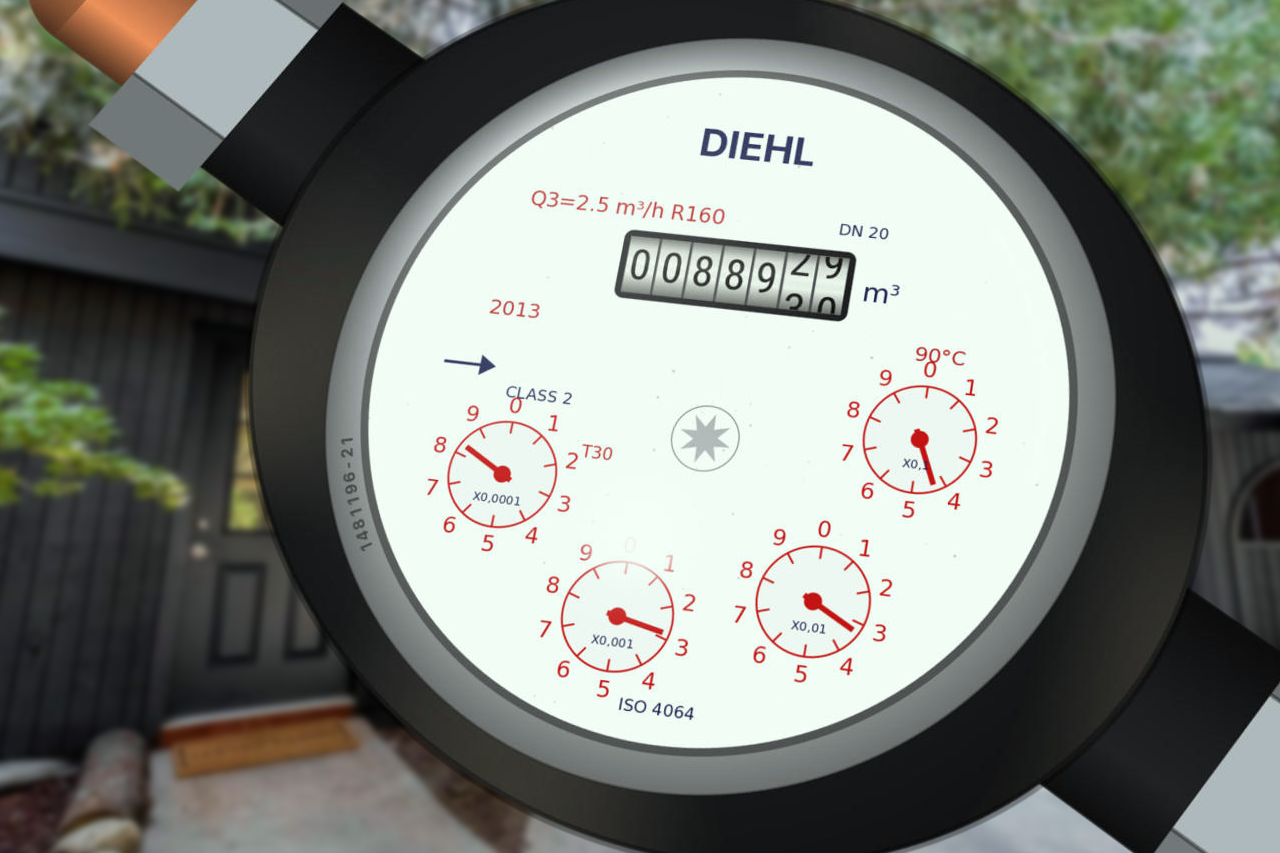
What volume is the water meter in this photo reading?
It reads 88929.4328 m³
